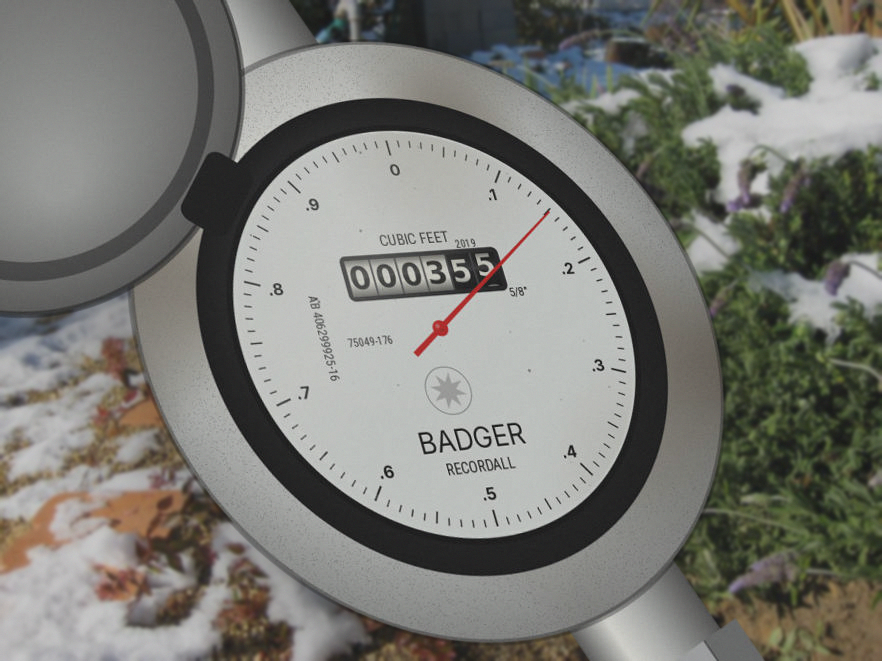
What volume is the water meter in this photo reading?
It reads 355.15 ft³
